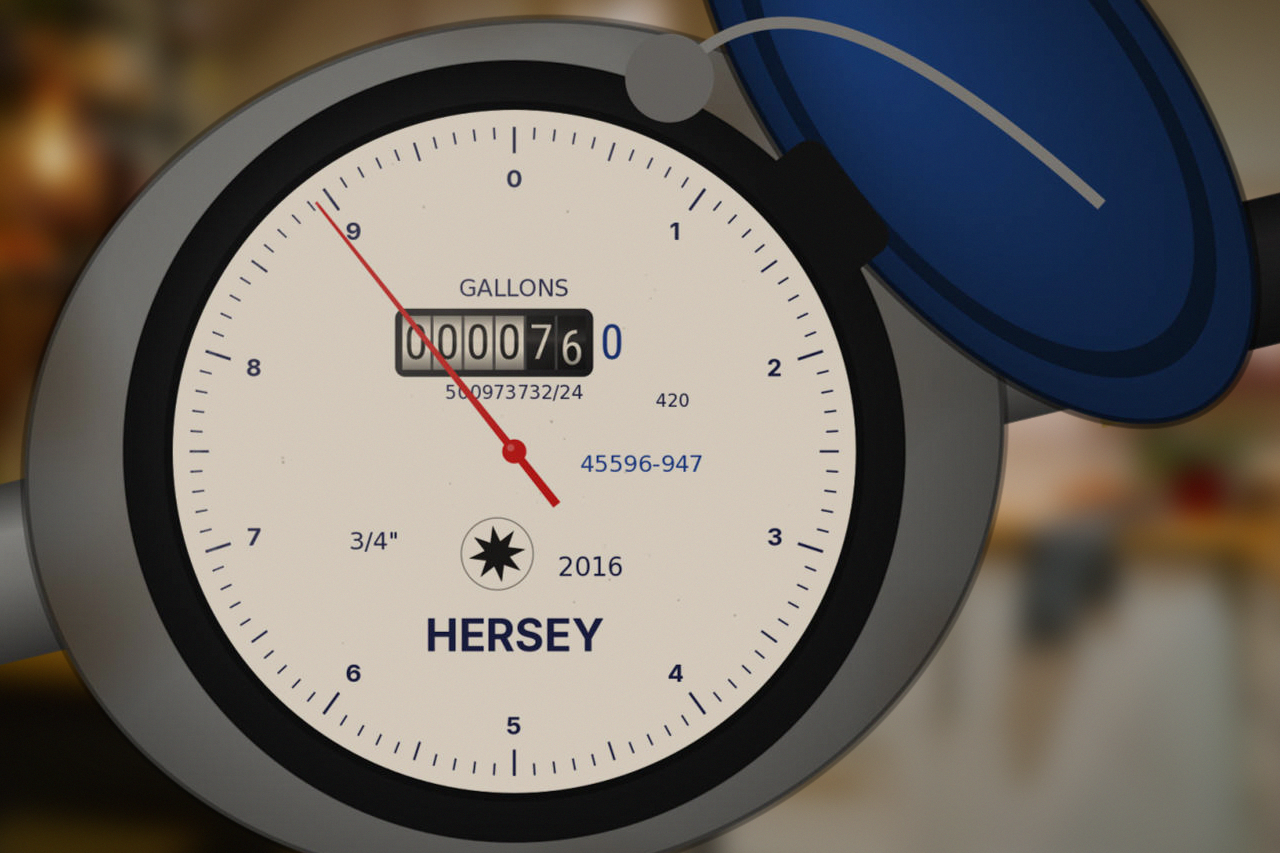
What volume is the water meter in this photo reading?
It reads 758.9 gal
